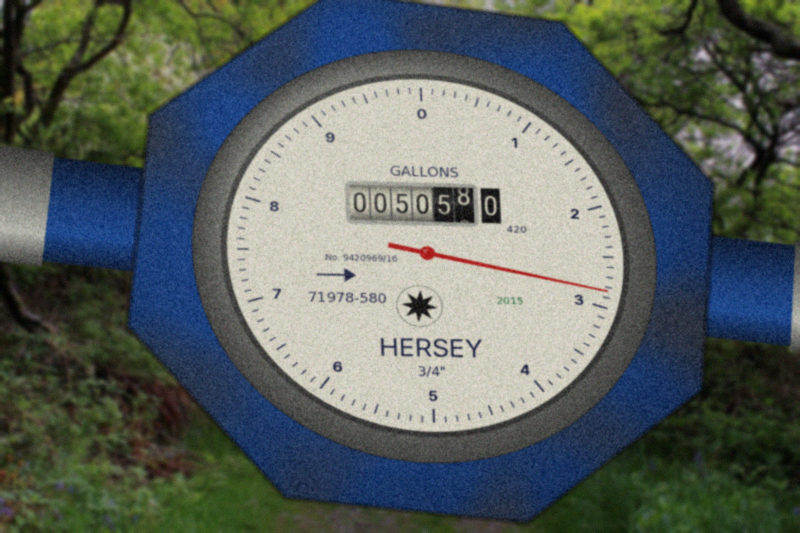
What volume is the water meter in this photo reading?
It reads 50582.8 gal
